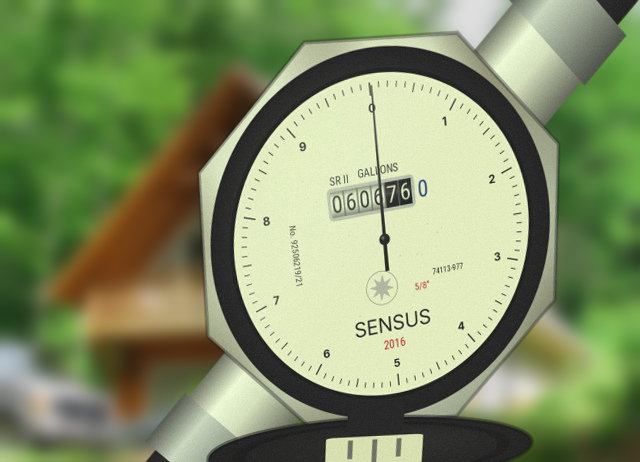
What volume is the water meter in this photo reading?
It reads 606760.0 gal
